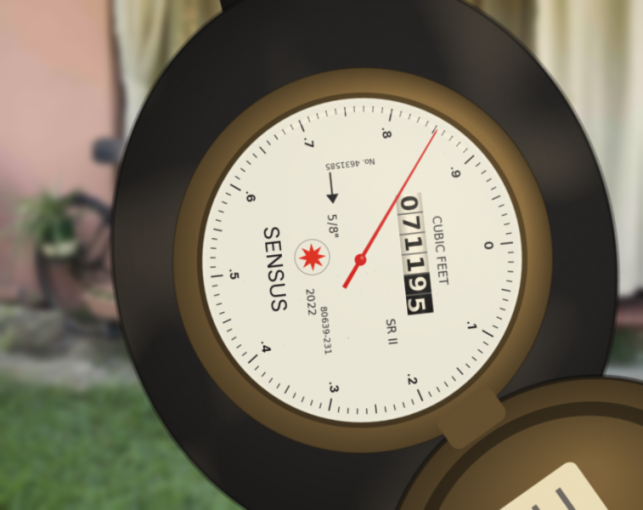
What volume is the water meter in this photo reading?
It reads 71194.85 ft³
